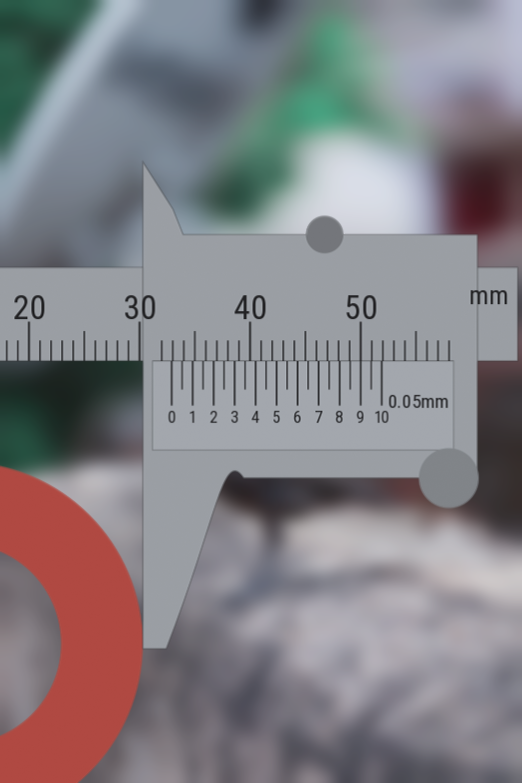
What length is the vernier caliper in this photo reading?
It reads 32.9 mm
